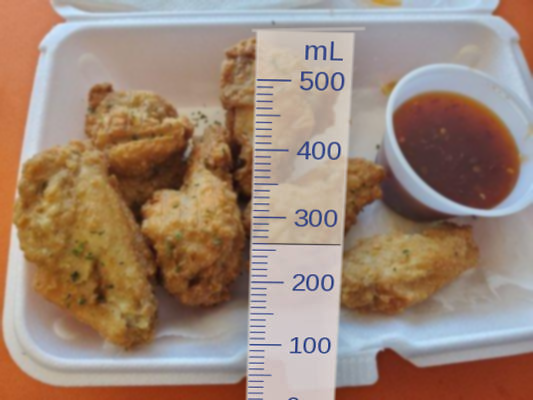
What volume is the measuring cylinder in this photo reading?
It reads 260 mL
